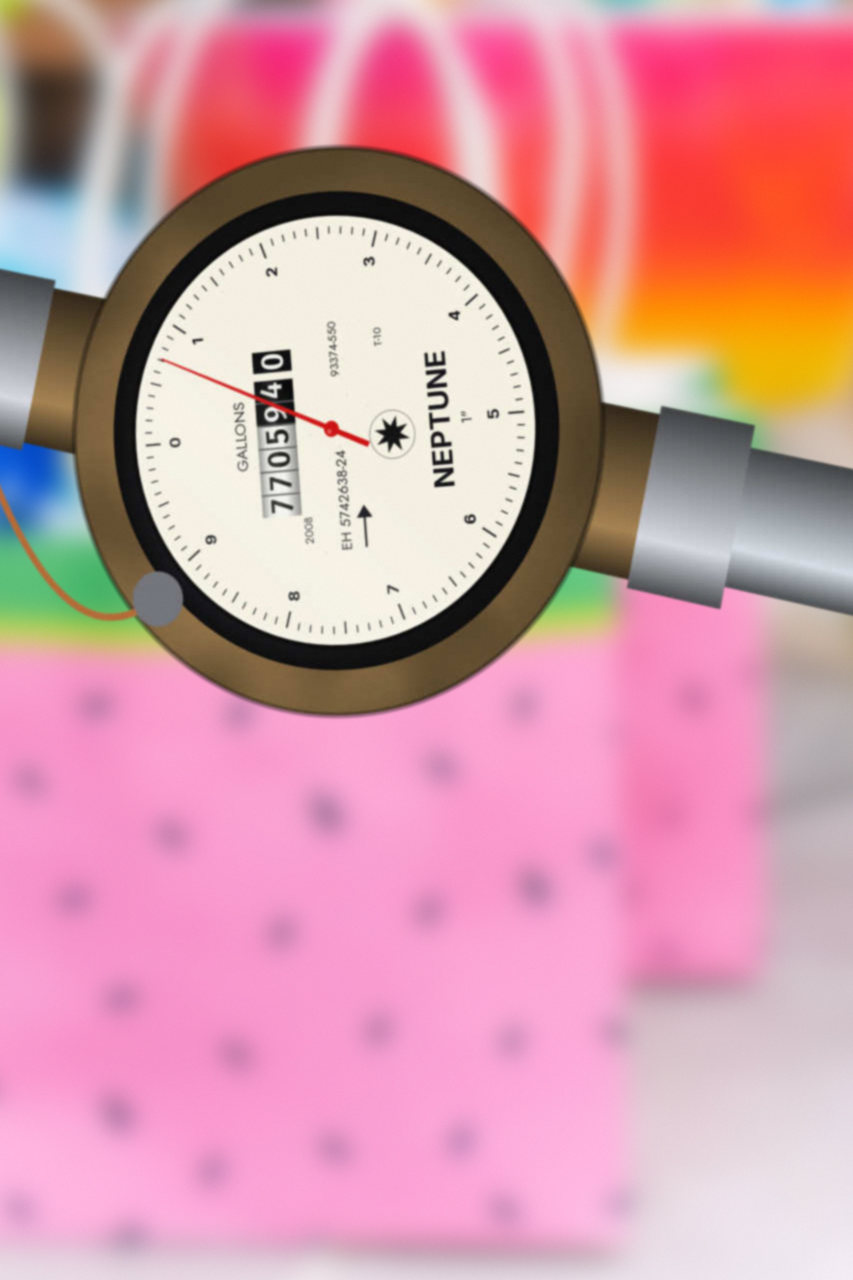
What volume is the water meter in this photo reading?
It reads 7705940.7 gal
